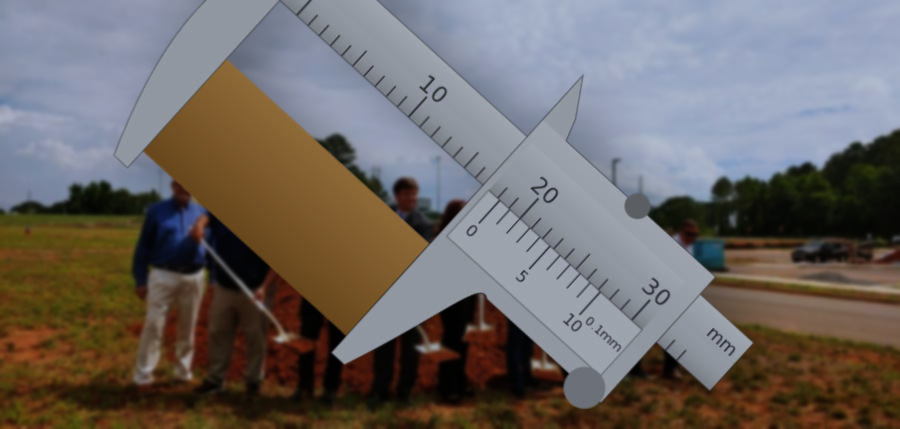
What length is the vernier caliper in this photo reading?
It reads 18.2 mm
